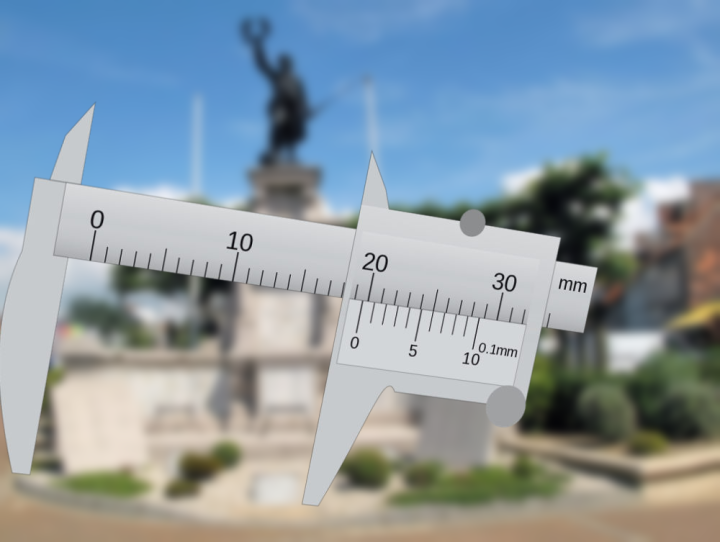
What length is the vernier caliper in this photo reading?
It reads 19.6 mm
